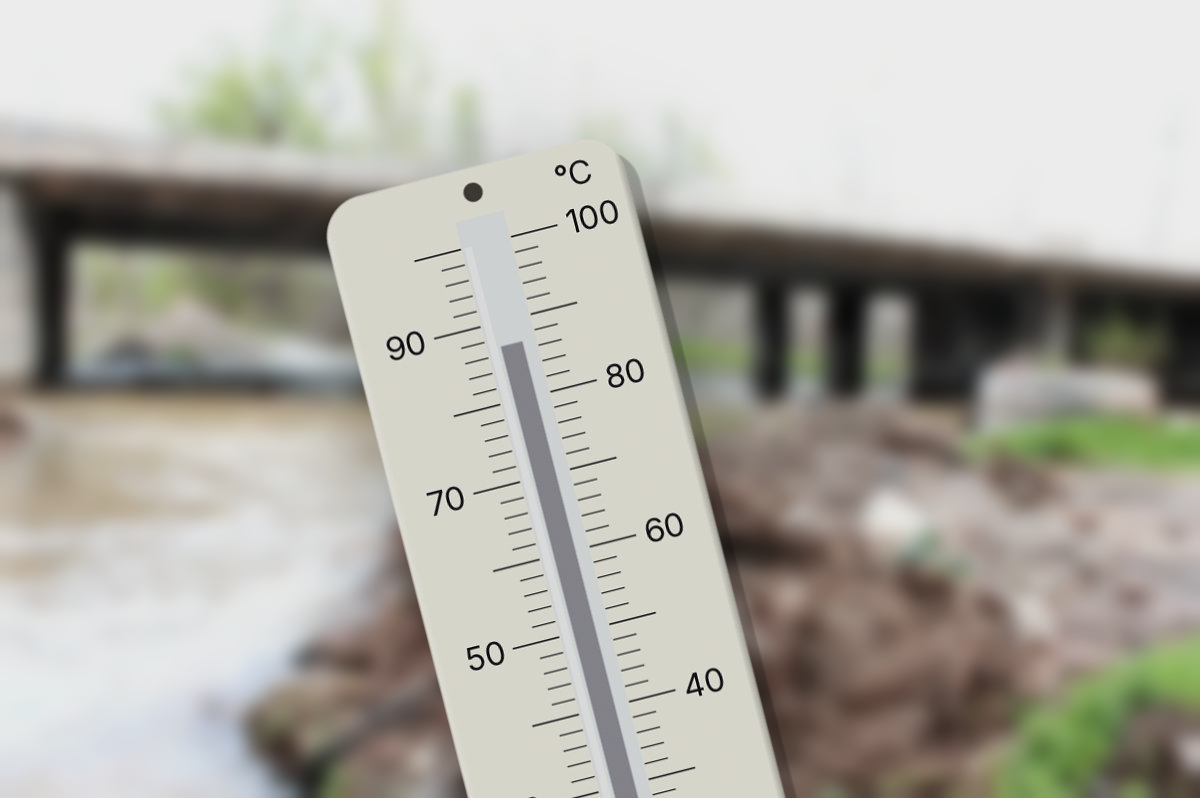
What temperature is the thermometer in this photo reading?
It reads 87 °C
